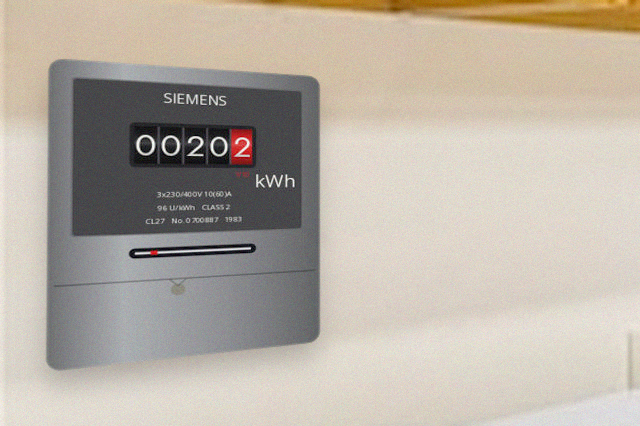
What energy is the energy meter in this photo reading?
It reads 20.2 kWh
